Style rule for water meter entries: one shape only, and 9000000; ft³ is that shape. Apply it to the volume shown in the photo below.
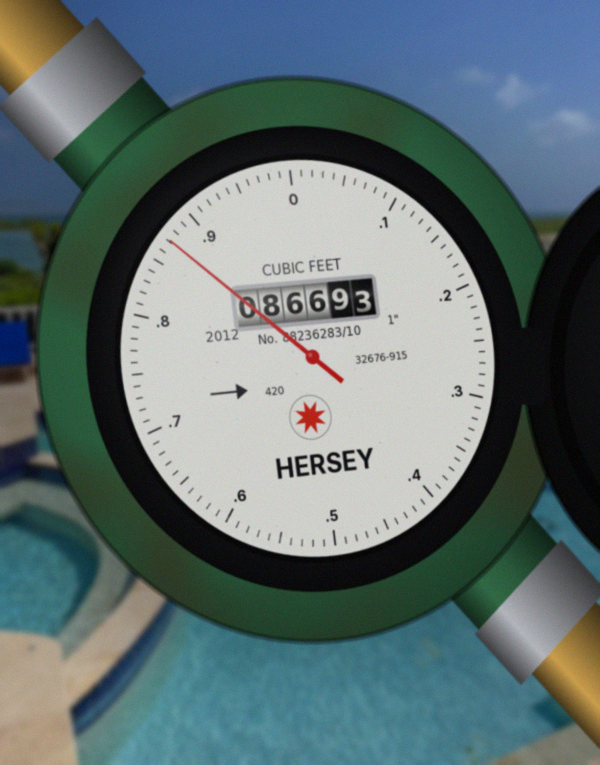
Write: 86692.87; ft³
